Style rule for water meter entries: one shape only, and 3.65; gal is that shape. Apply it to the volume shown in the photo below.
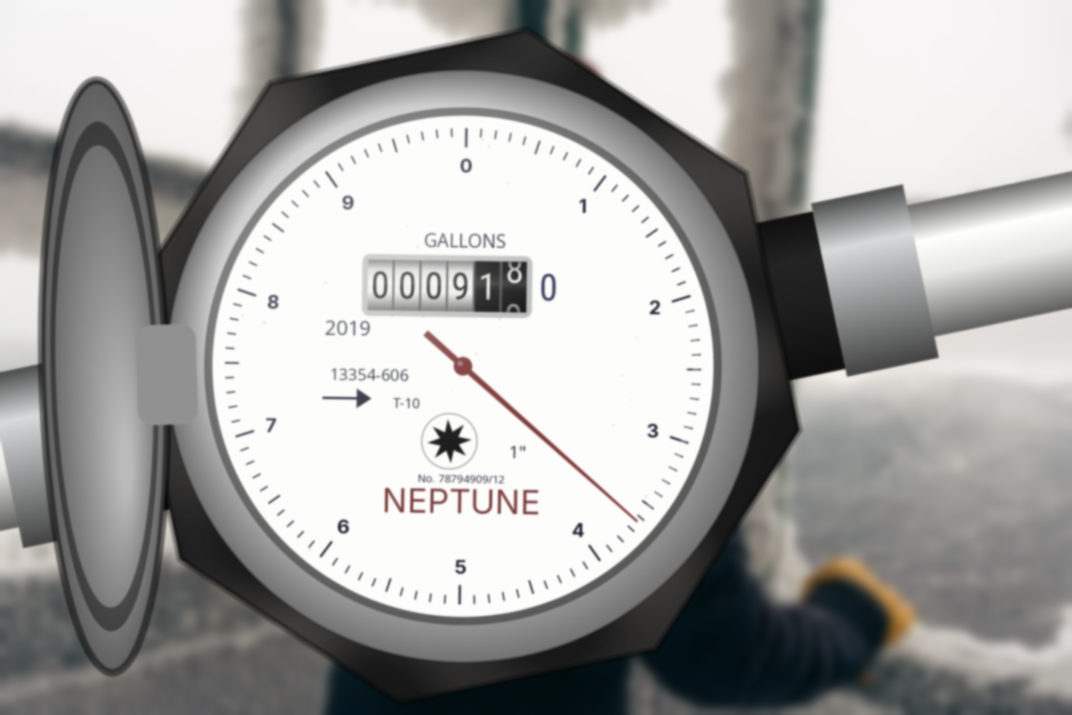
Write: 9183.6; gal
